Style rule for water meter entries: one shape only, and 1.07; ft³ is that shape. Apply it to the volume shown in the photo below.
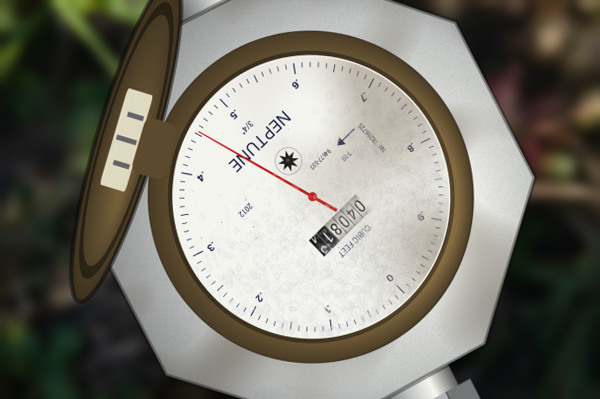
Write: 40813.45; ft³
